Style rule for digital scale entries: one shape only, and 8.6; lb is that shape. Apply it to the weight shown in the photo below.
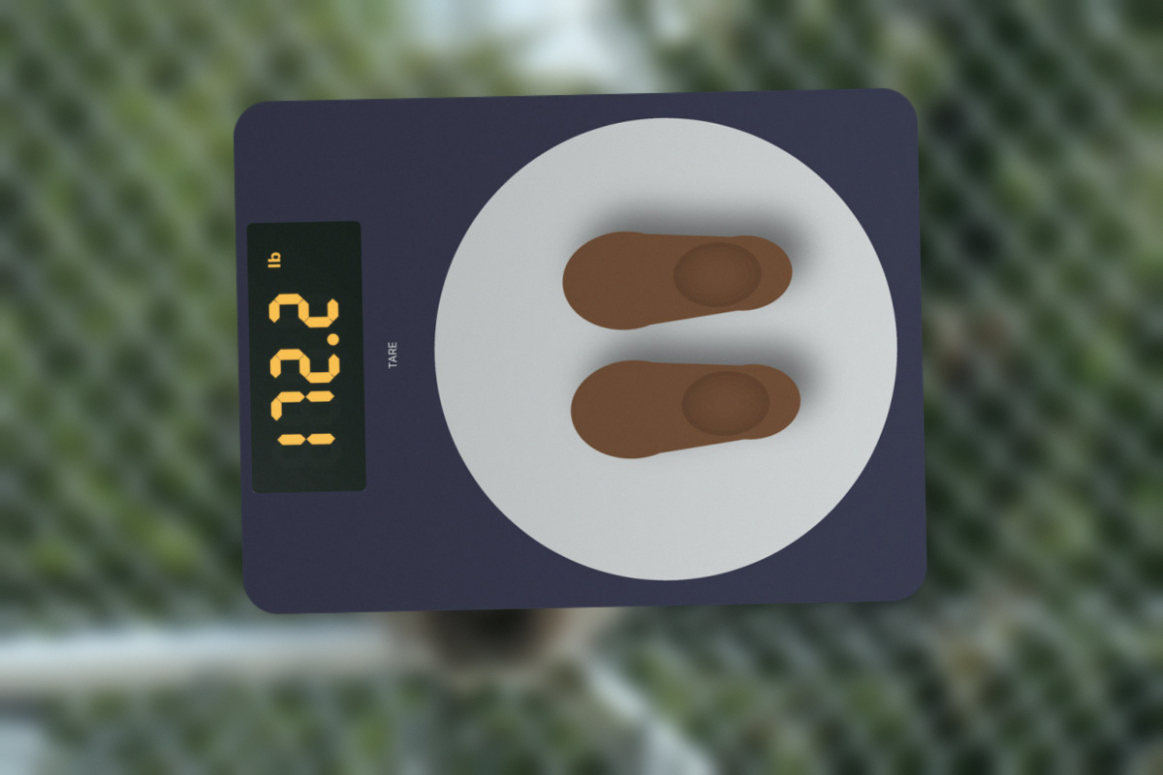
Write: 172.2; lb
